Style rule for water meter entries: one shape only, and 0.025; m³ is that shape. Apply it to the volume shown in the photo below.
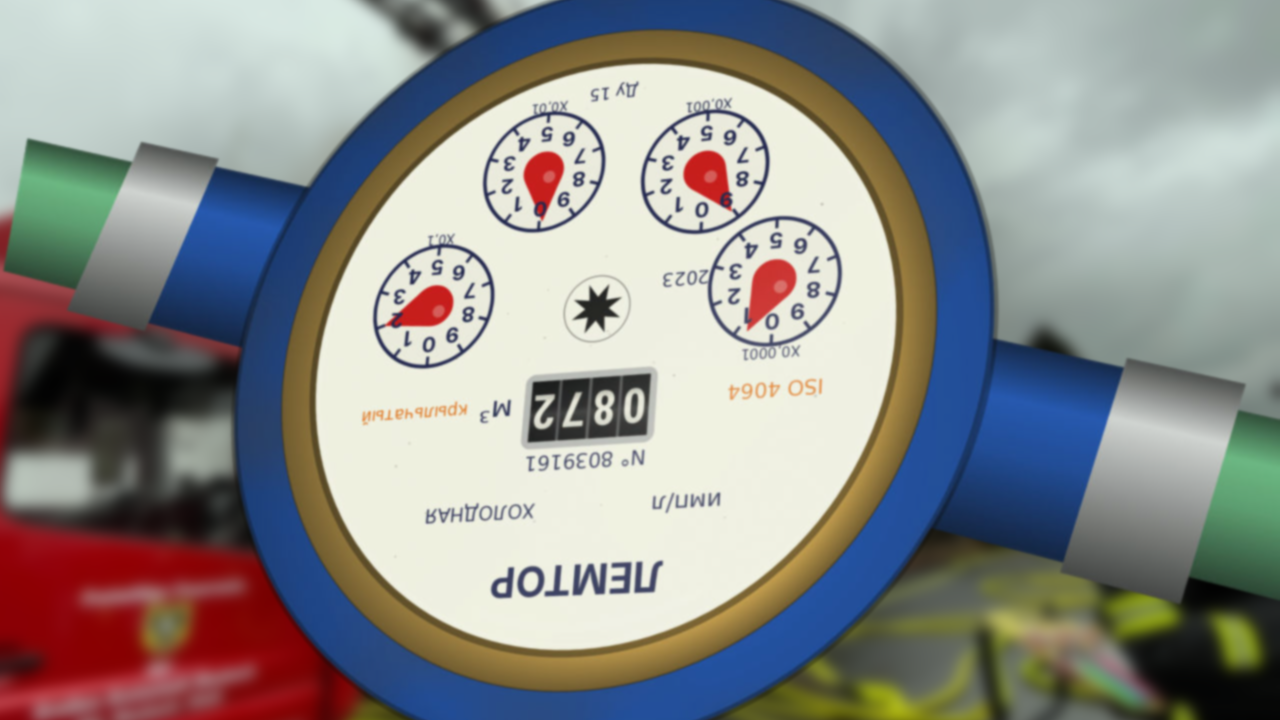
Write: 872.1990; m³
